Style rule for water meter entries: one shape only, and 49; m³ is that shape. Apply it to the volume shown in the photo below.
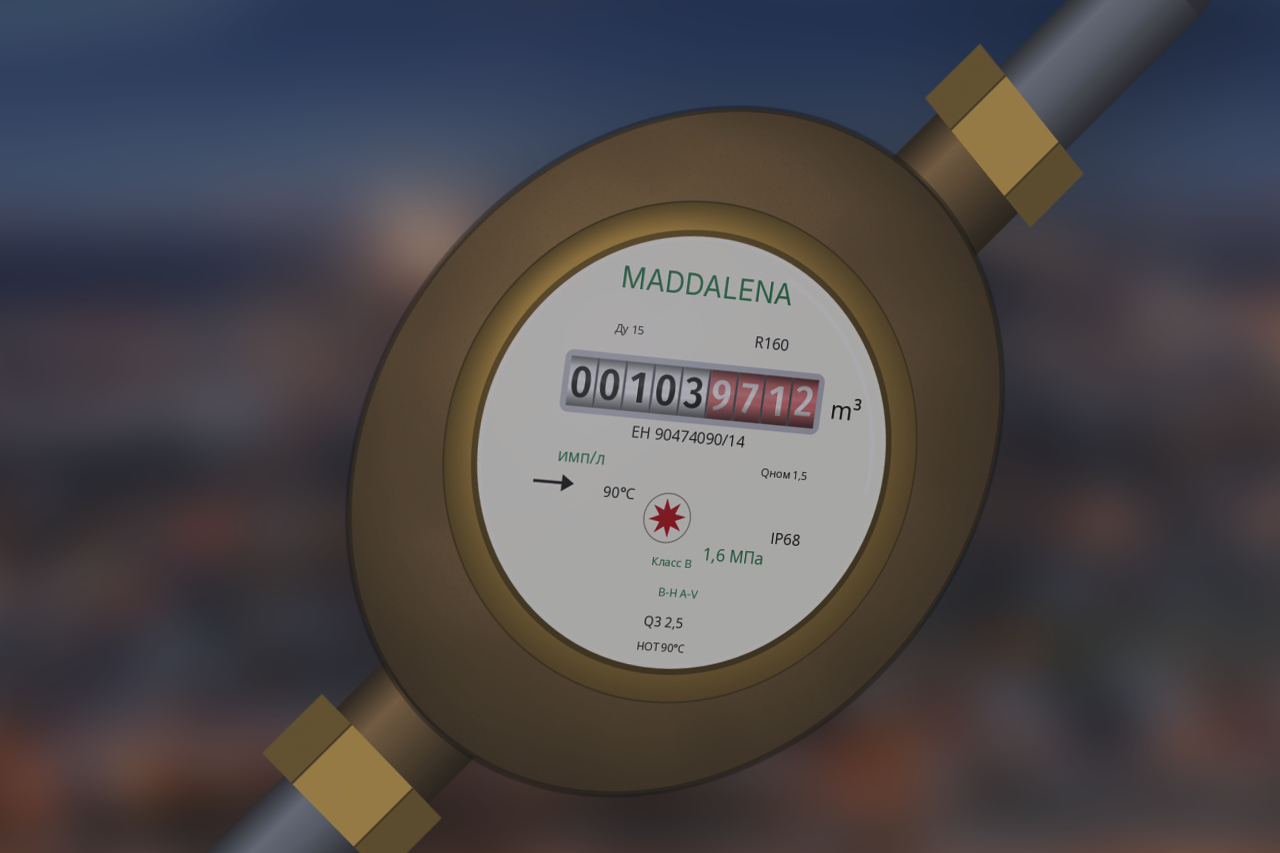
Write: 103.9712; m³
